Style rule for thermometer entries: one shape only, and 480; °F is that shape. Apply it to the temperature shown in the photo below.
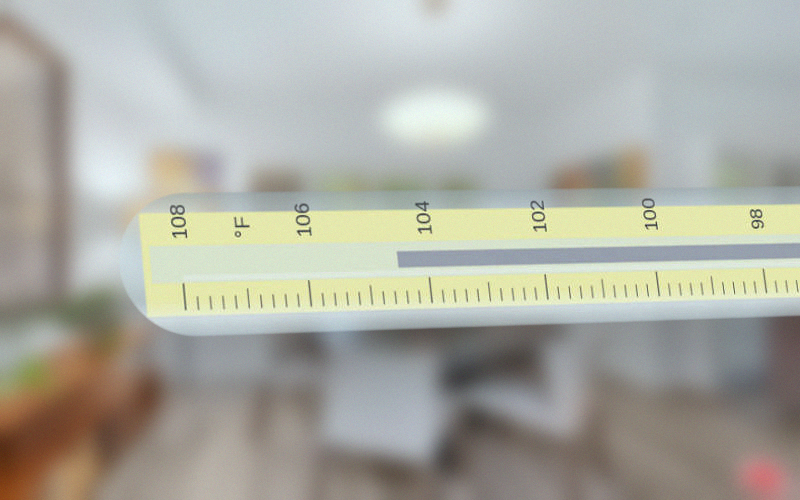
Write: 104.5; °F
